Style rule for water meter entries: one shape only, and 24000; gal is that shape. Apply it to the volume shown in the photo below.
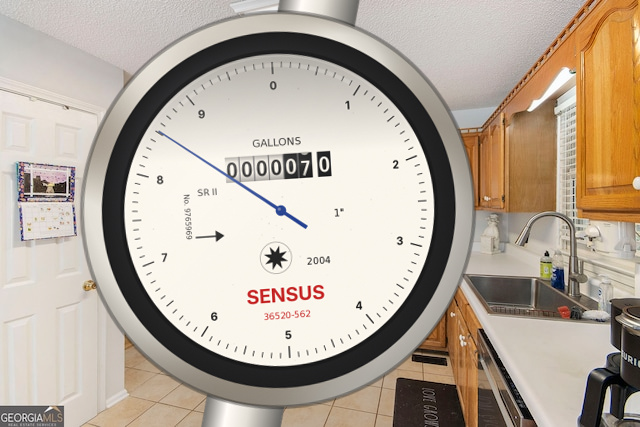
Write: 68.5; gal
